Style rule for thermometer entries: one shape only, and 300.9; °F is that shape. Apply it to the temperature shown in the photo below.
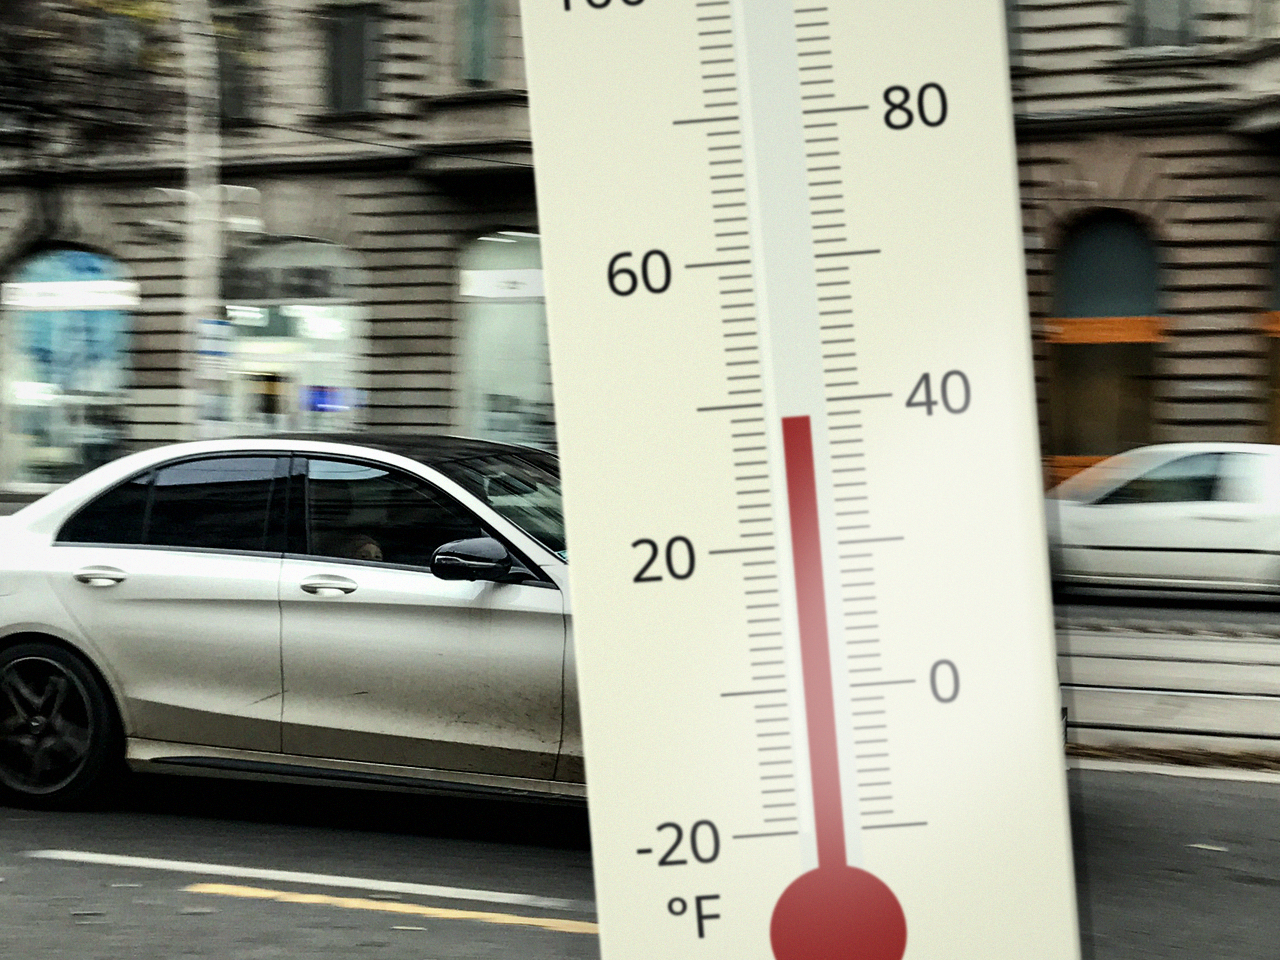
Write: 38; °F
